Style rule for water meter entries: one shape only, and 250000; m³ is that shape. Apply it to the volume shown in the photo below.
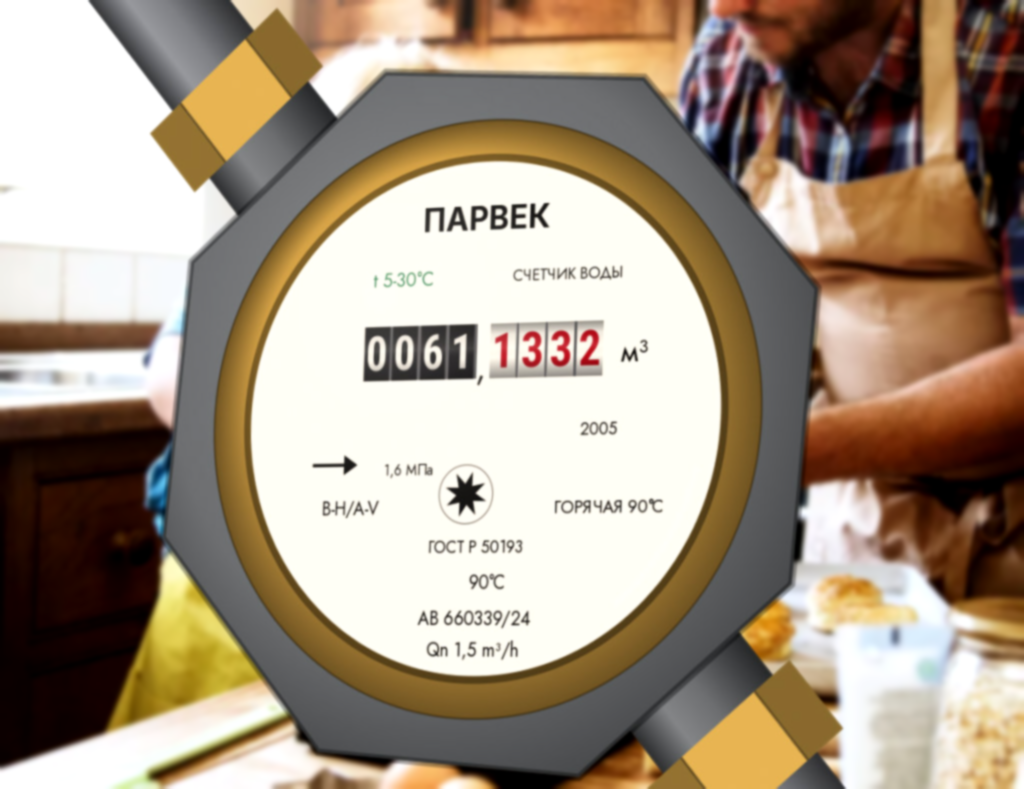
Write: 61.1332; m³
